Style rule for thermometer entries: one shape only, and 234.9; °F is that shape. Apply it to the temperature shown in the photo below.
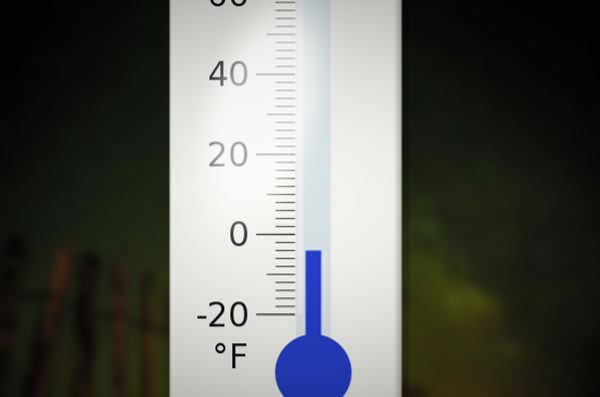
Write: -4; °F
